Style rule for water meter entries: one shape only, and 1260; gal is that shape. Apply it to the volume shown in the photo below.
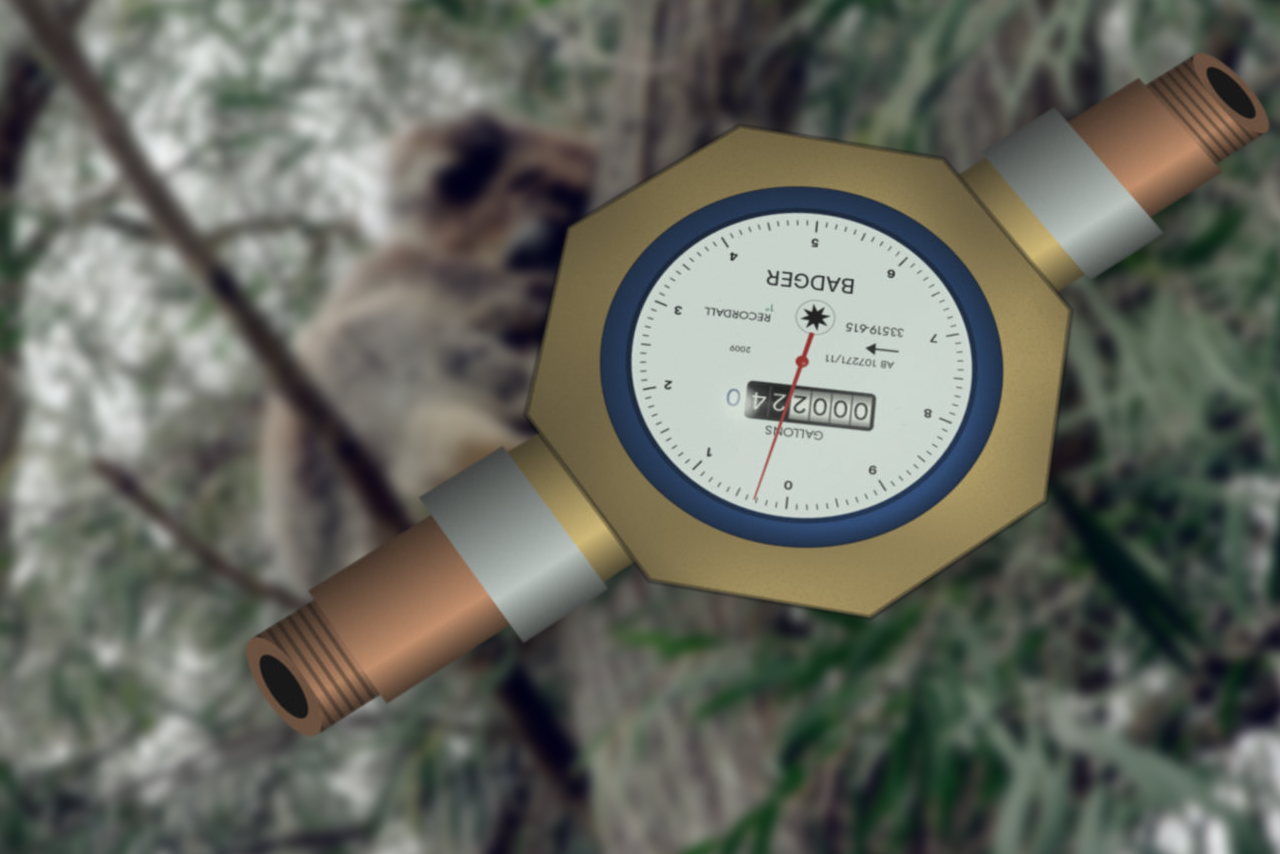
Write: 2240.3; gal
